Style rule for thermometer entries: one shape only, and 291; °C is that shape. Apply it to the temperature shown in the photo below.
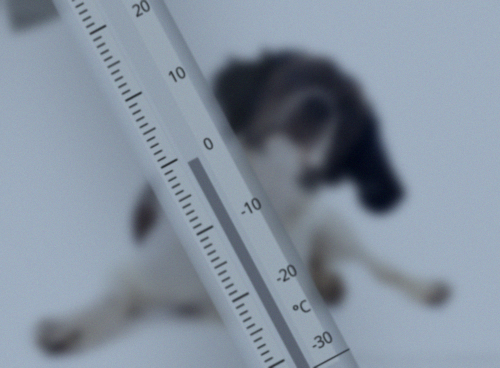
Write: -1; °C
